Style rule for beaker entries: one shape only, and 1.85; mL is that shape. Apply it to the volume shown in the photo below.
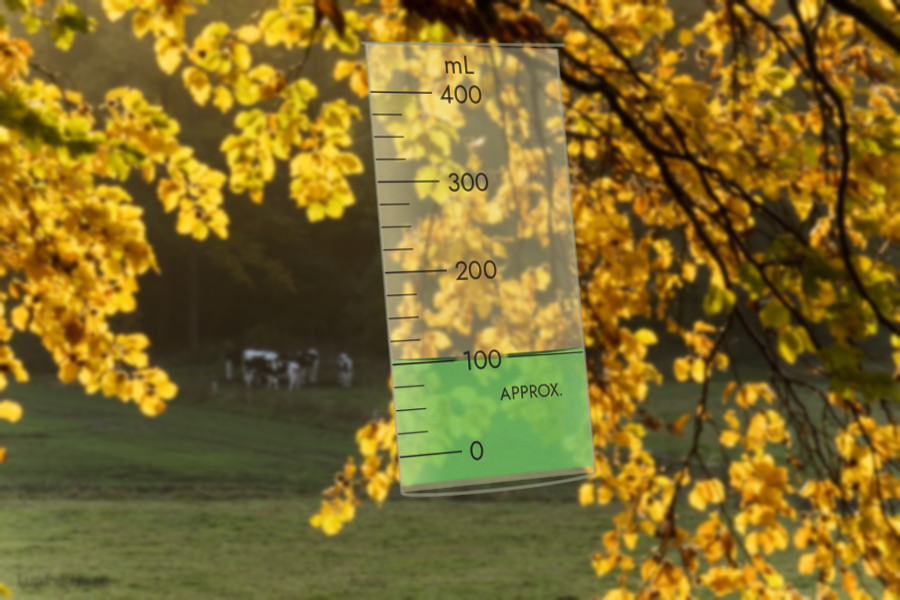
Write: 100; mL
